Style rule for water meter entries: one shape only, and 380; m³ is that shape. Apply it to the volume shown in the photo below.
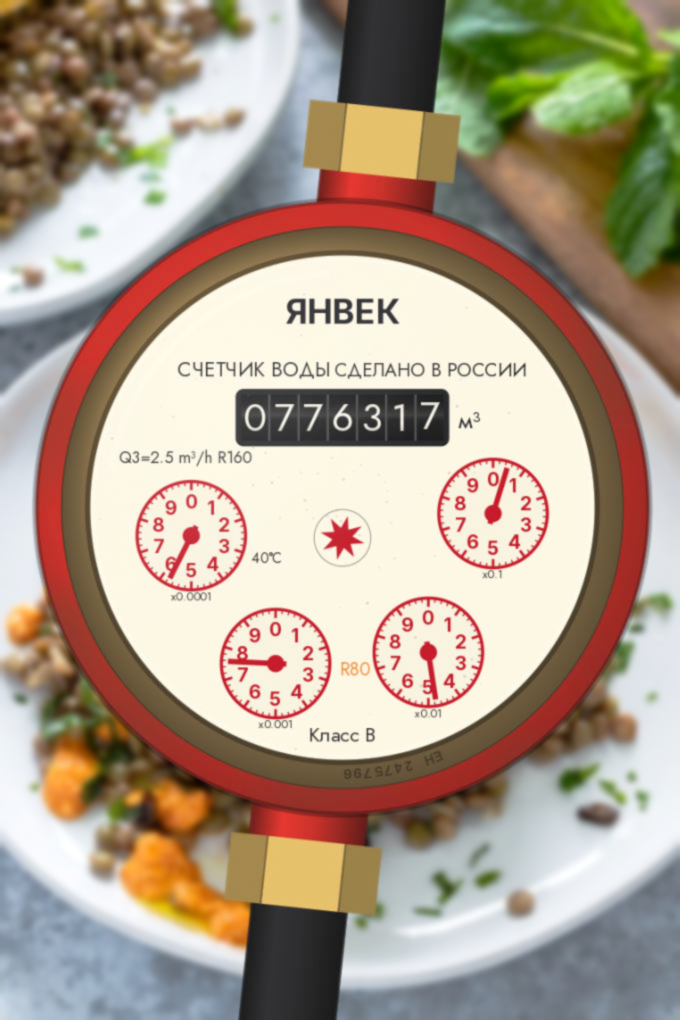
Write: 776317.0475; m³
